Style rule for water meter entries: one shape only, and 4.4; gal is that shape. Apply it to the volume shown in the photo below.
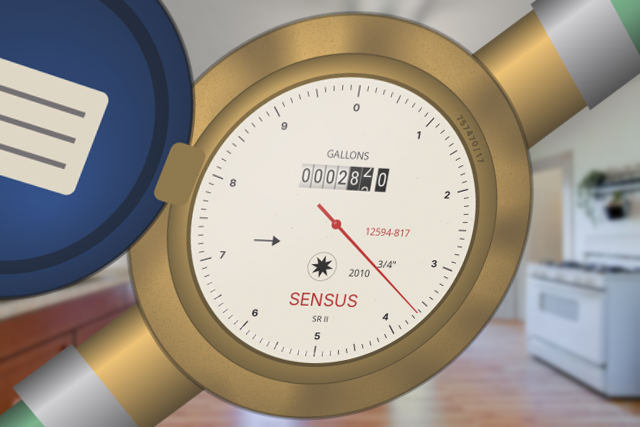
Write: 2823.6; gal
